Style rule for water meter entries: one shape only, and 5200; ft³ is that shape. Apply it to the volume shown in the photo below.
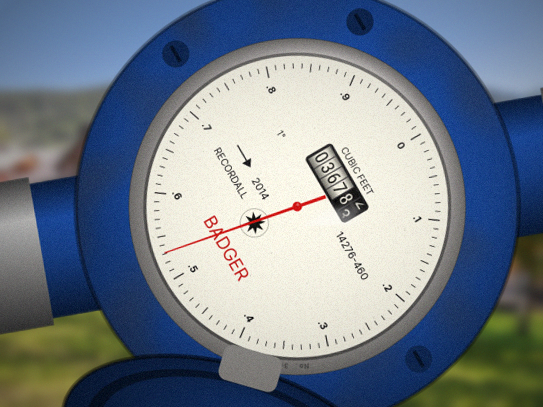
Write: 36782.53; ft³
